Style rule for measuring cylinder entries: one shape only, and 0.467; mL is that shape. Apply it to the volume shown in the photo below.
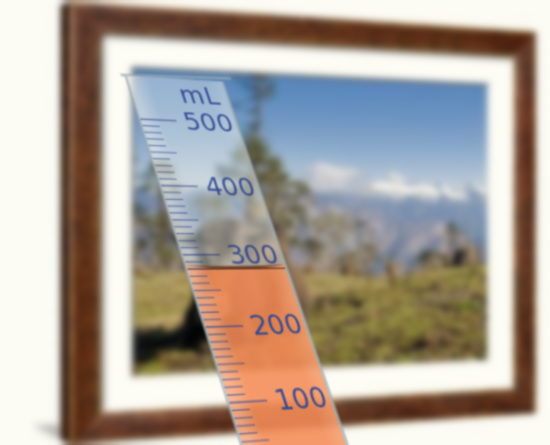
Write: 280; mL
